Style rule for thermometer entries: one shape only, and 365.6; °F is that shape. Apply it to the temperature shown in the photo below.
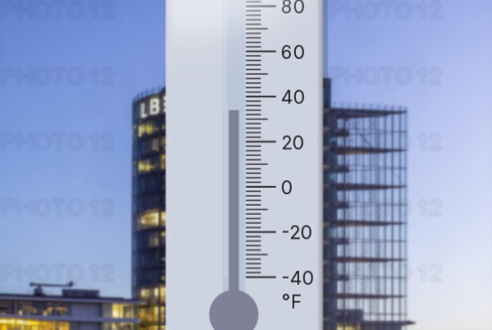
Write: 34; °F
